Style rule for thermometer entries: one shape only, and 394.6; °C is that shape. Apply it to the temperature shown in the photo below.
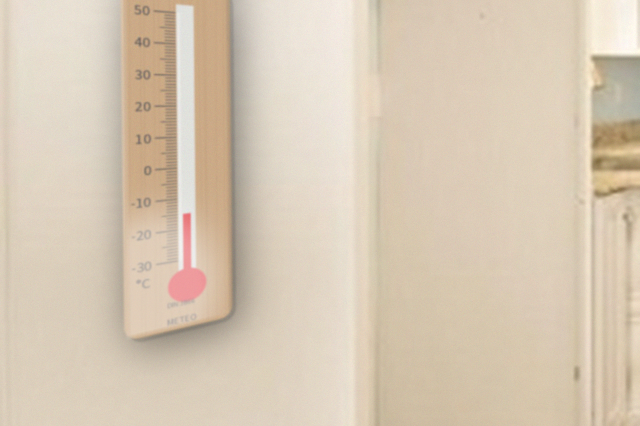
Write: -15; °C
